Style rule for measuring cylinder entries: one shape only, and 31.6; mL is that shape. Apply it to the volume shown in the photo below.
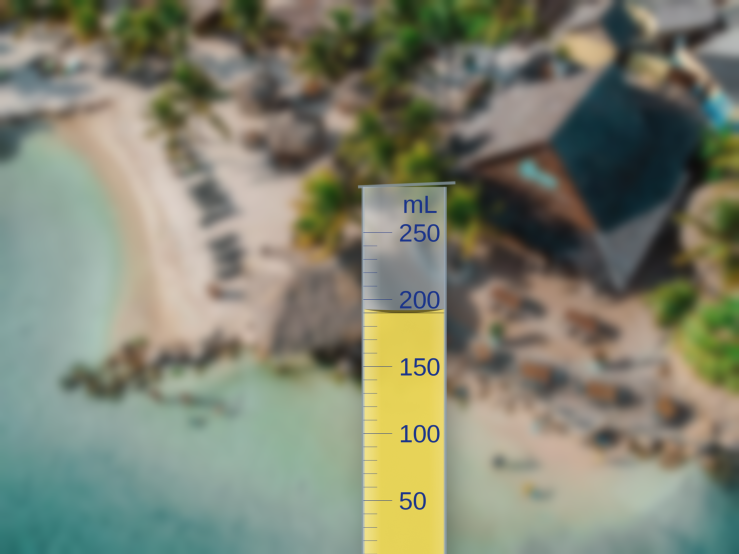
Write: 190; mL
